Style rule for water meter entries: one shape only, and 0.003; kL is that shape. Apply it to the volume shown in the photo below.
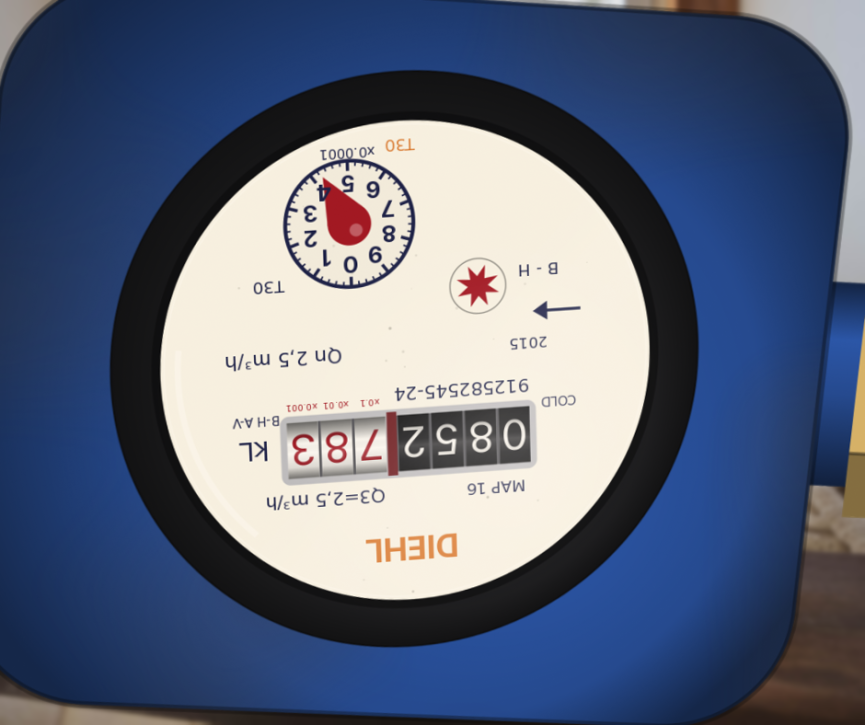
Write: 852.7834; kL
